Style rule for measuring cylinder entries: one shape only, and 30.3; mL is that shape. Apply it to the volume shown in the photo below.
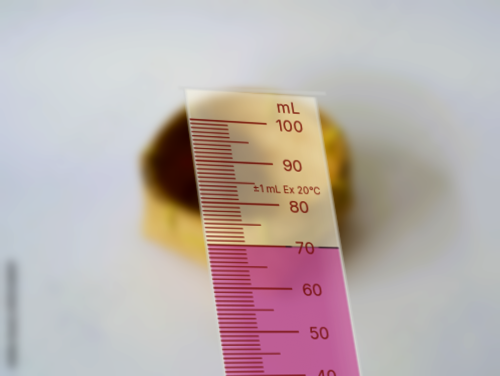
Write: 70; mL
